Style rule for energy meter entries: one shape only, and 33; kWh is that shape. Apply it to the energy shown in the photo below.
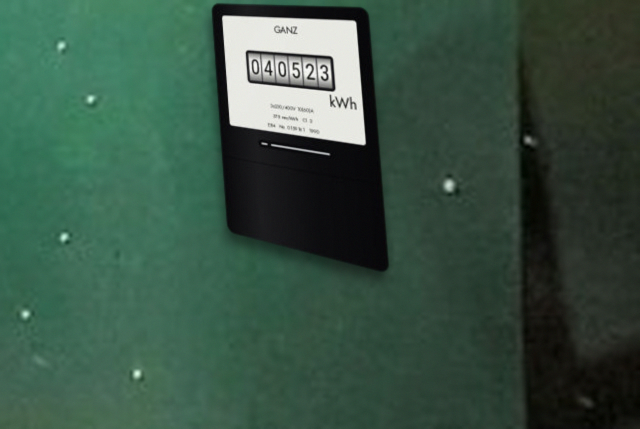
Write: 40523; kWh
